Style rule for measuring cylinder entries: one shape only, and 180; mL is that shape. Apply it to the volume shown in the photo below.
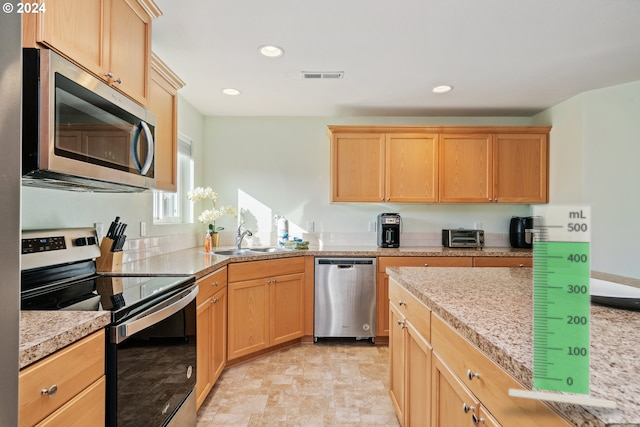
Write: 450; mL
